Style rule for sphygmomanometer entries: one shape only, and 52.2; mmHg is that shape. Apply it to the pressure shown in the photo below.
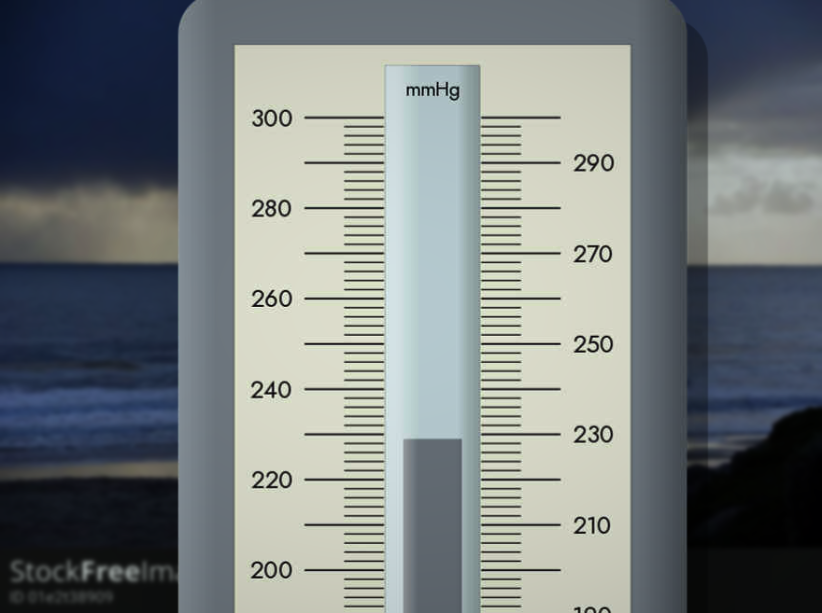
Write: 229; mmHg
